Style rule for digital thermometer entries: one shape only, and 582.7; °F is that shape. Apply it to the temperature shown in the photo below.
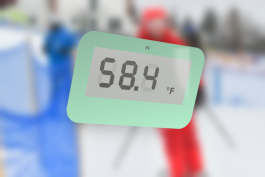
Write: 58.4; °F
